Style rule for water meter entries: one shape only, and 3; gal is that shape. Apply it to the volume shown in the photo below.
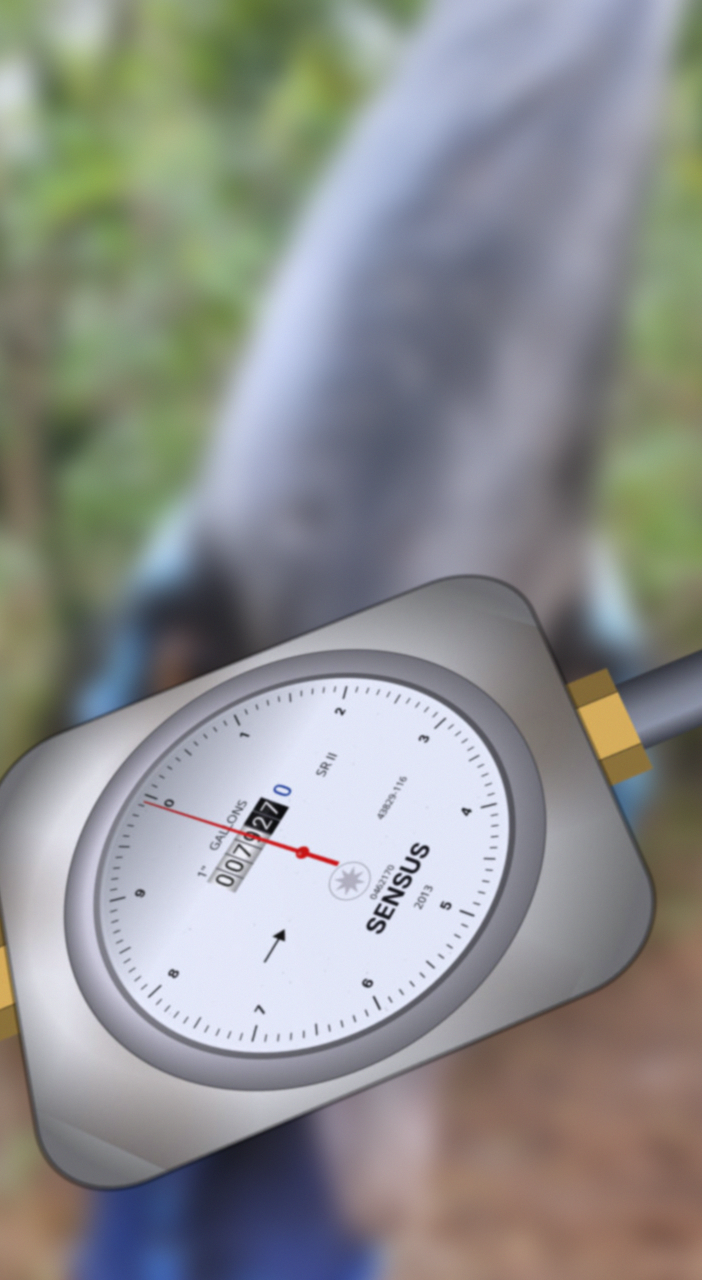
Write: 79269.9; gal
